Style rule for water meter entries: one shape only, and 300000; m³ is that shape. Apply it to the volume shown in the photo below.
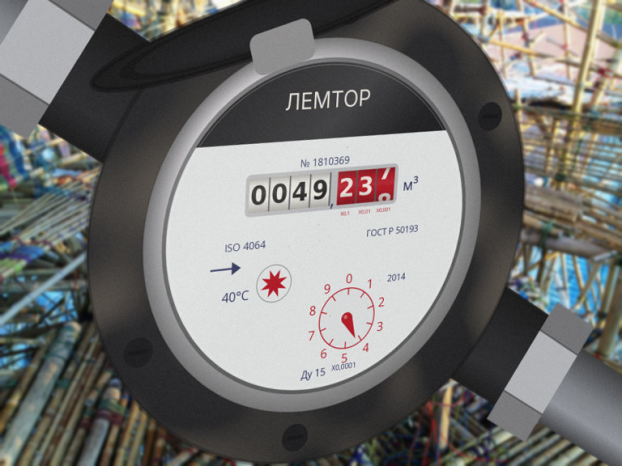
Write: 49.2374; m³
